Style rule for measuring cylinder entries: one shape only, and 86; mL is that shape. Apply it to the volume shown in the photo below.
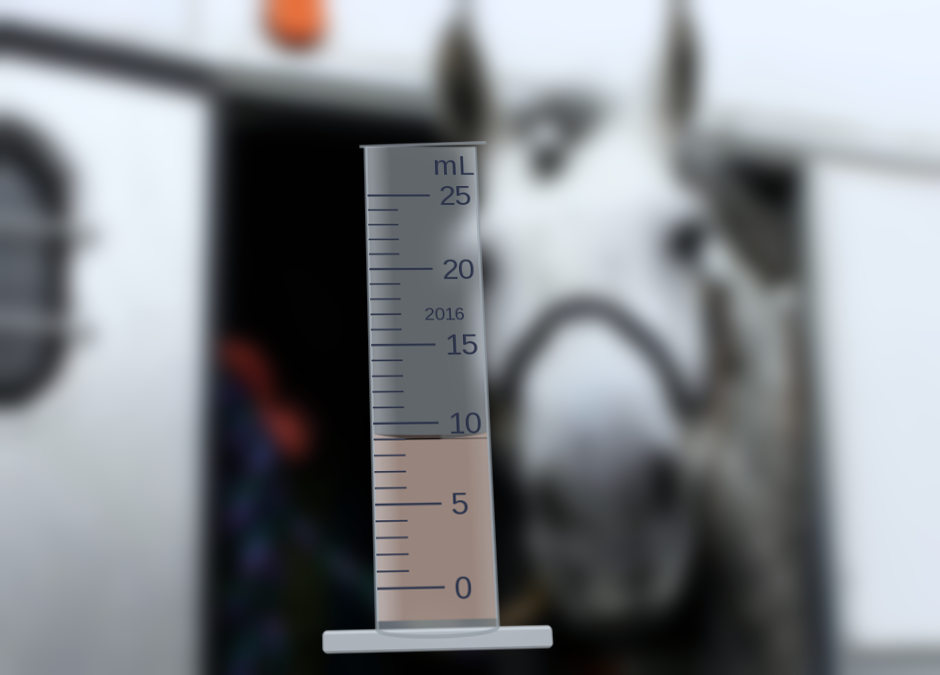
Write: 9; mL
